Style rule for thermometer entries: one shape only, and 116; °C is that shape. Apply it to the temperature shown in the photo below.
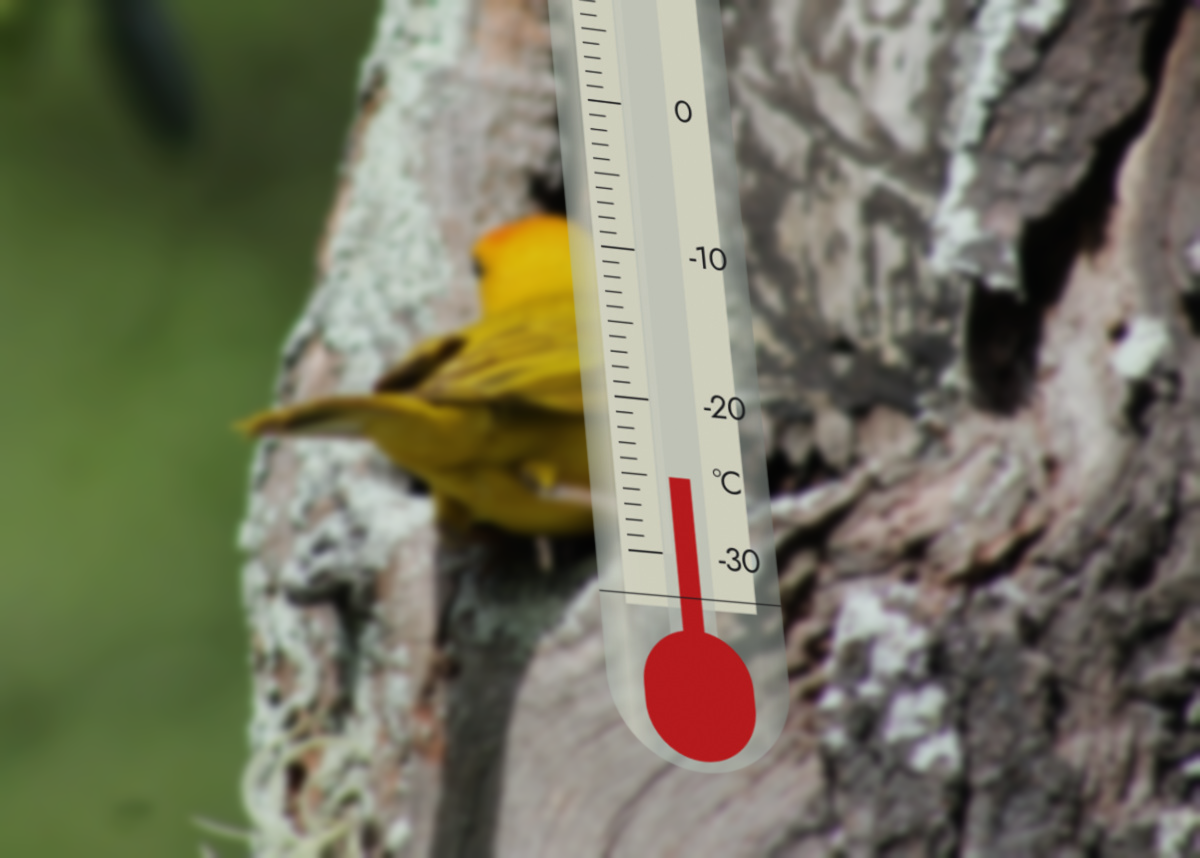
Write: -25; °C
